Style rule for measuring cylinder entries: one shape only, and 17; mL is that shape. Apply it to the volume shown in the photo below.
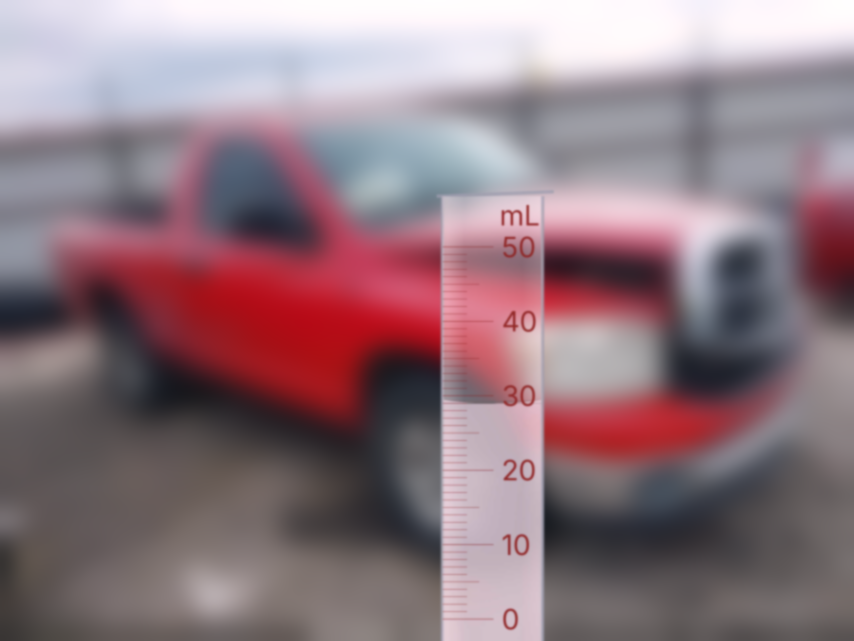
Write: 29; mL
